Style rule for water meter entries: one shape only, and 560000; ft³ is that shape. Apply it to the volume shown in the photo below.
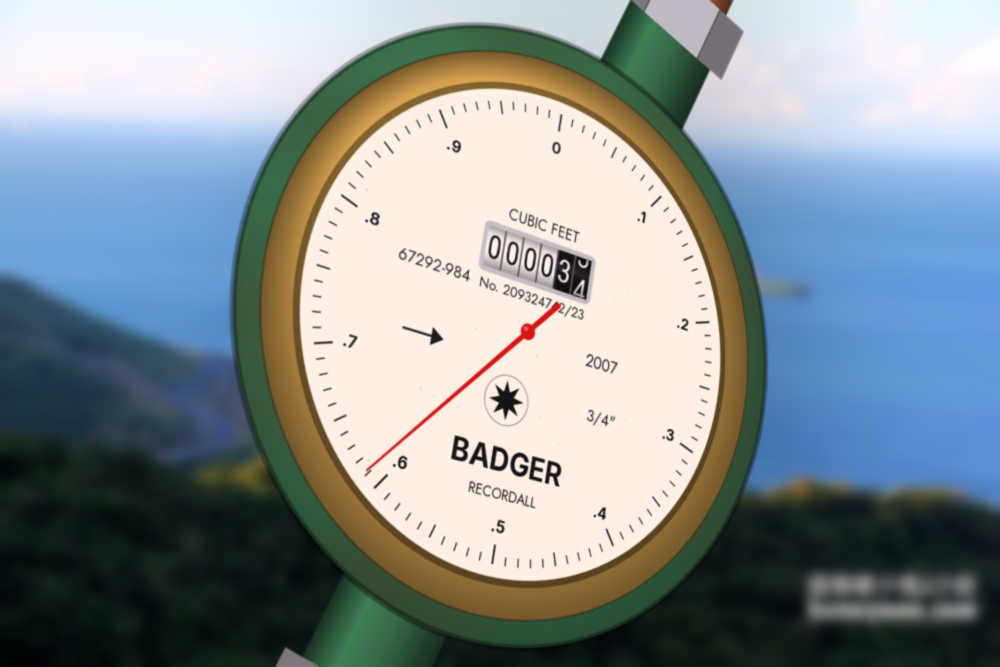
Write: 33.61; ft³
